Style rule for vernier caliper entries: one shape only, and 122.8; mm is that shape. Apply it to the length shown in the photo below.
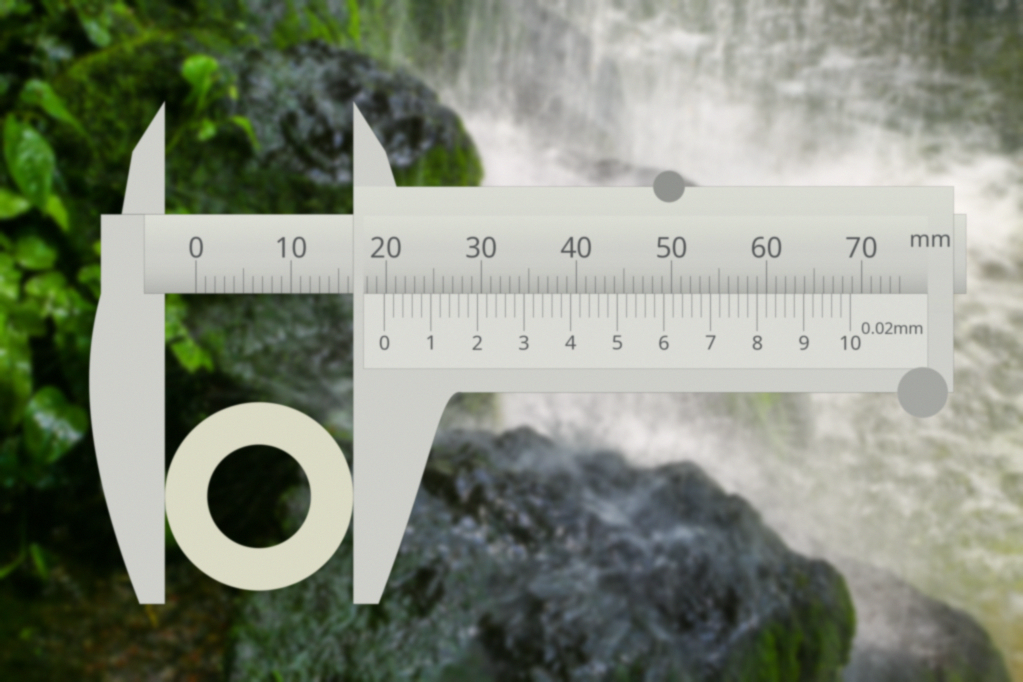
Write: 19.8; mm
